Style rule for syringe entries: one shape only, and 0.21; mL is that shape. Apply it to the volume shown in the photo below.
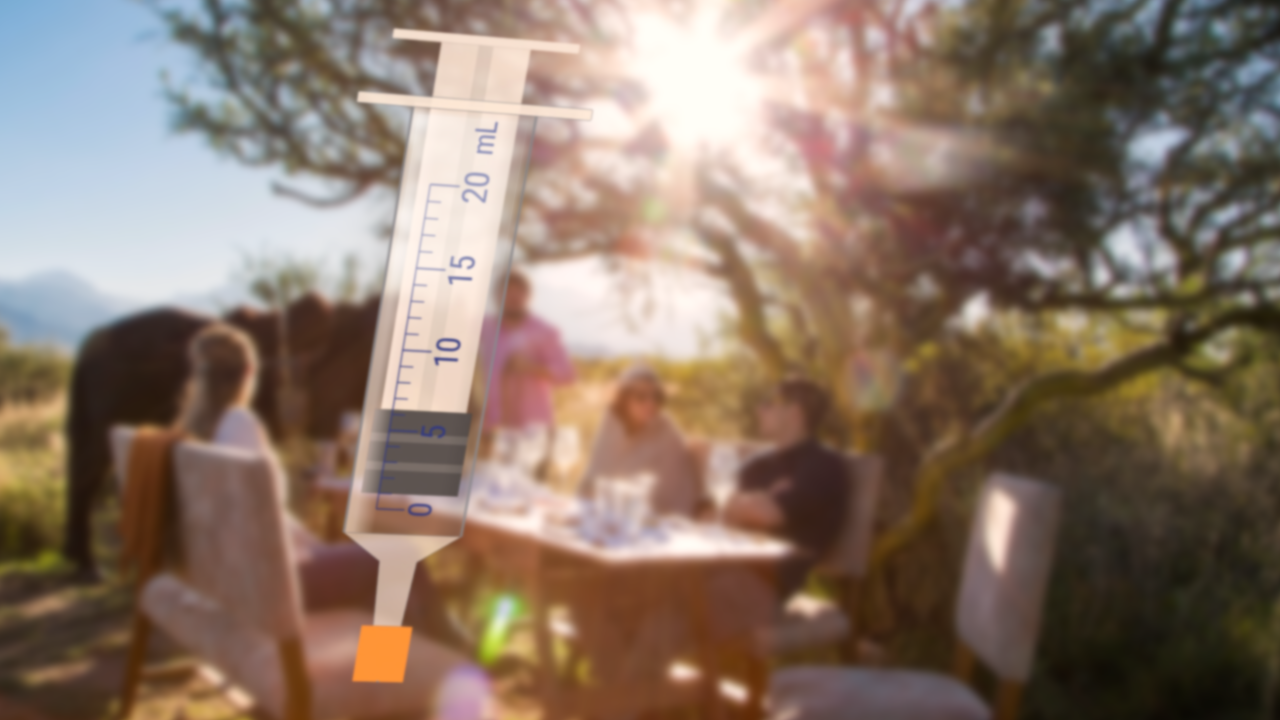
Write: 1; mL
